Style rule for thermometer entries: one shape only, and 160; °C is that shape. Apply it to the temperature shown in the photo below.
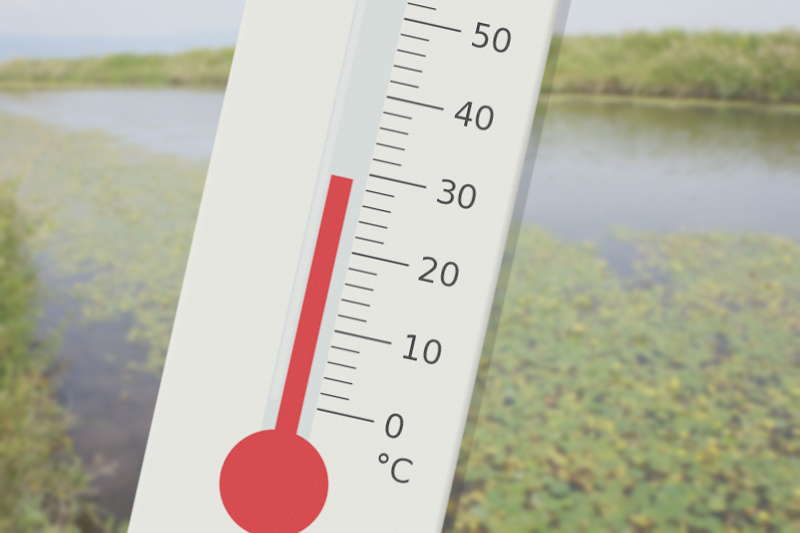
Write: 29; °C
